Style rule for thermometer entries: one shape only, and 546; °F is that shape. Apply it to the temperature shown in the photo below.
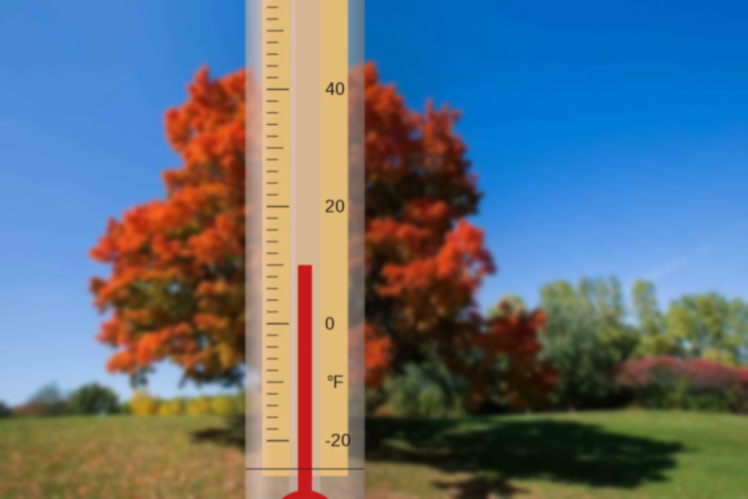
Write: 10; °F
